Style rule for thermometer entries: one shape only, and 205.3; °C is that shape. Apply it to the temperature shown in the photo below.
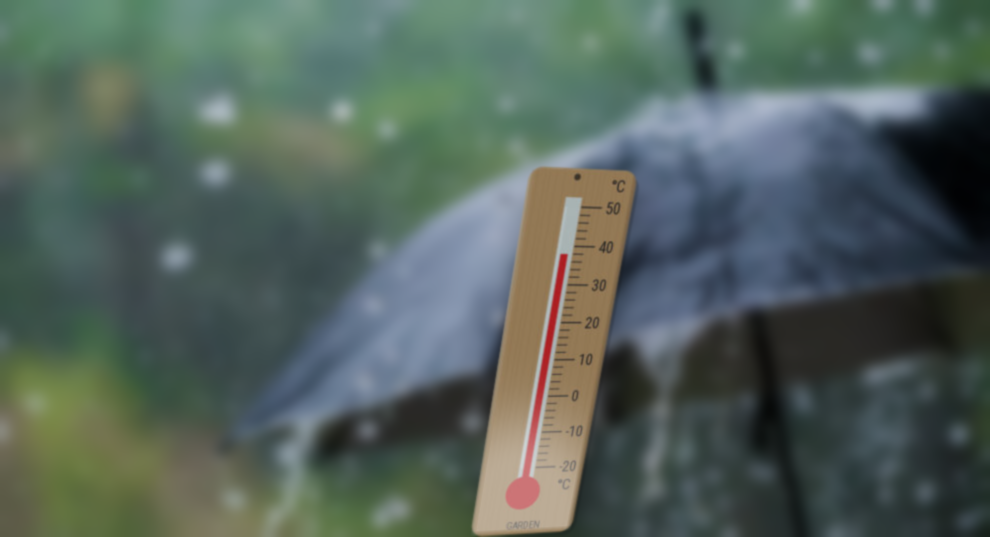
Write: 38; °C
